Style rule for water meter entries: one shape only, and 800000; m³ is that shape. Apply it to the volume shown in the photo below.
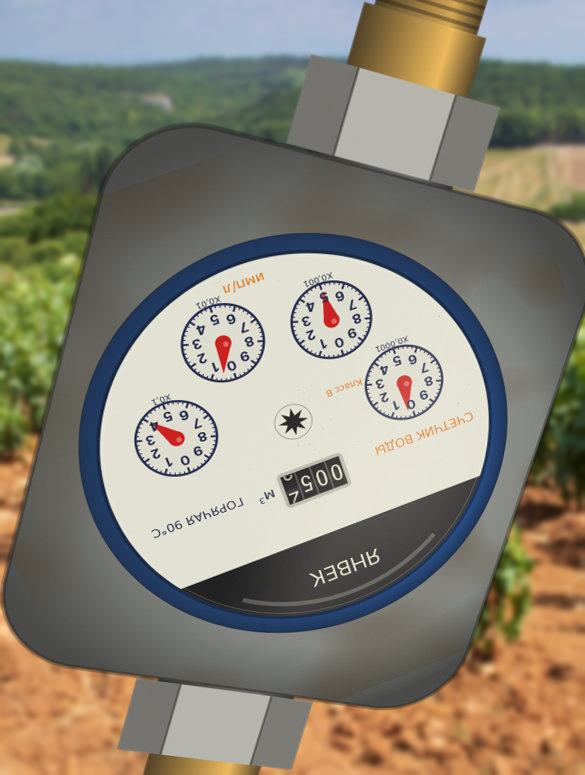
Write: 52.4050; m³
